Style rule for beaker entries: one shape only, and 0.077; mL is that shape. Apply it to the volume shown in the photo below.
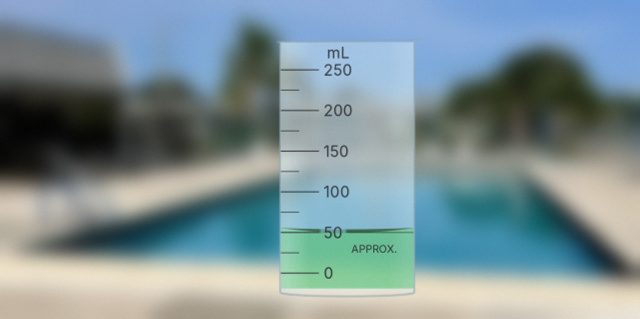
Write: 50; mL
